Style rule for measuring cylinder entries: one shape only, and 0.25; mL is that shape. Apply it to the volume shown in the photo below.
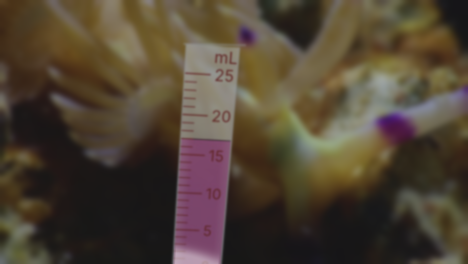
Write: 17; mL
